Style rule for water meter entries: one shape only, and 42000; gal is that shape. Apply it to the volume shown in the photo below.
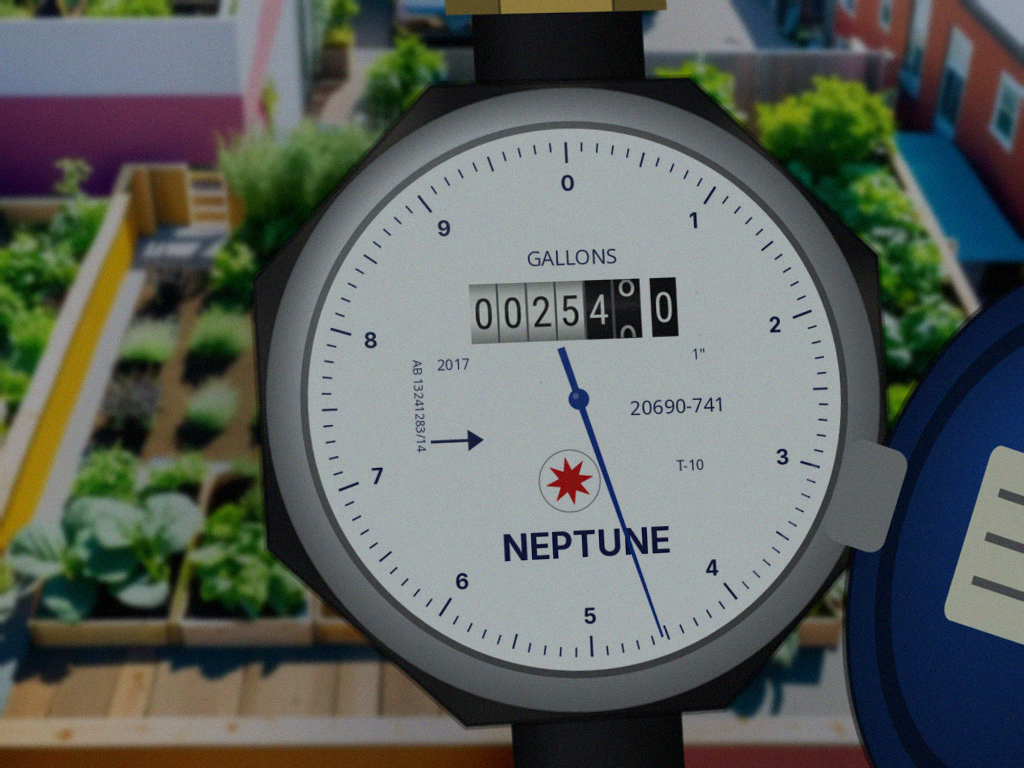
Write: 25484.5; gal
